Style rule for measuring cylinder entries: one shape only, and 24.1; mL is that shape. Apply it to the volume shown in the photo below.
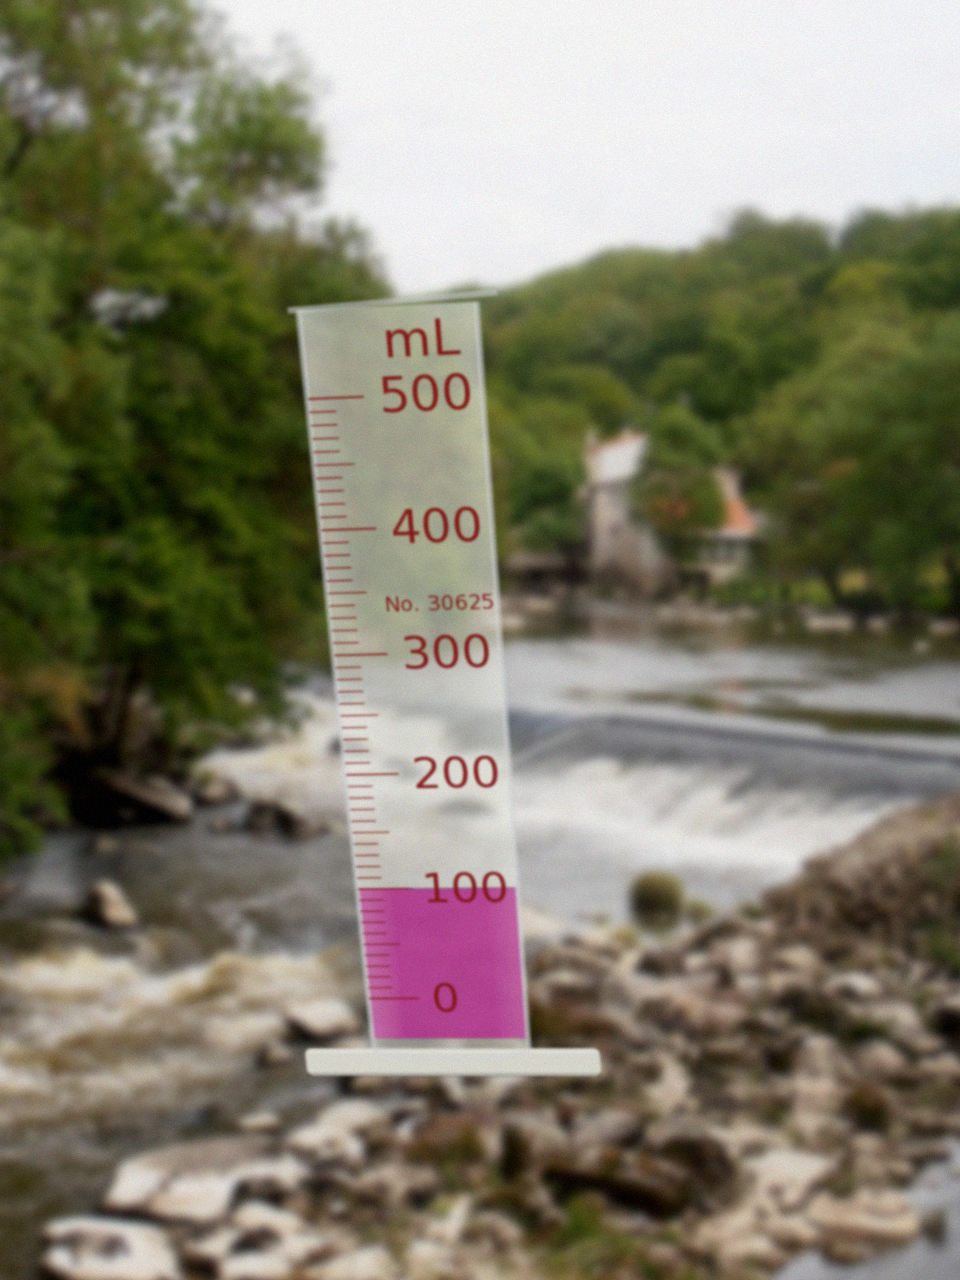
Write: 100; mL
